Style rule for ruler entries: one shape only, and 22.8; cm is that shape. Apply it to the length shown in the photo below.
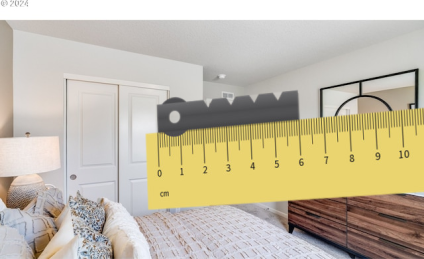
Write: 6; cm
